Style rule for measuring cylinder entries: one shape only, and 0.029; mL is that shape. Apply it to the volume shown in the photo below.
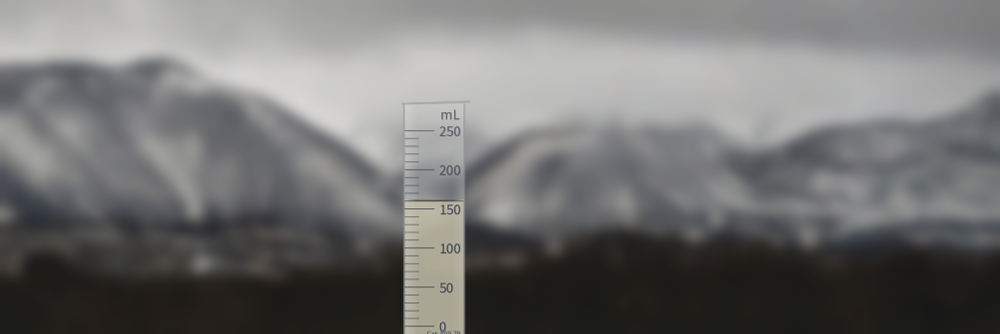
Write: 160; mL
